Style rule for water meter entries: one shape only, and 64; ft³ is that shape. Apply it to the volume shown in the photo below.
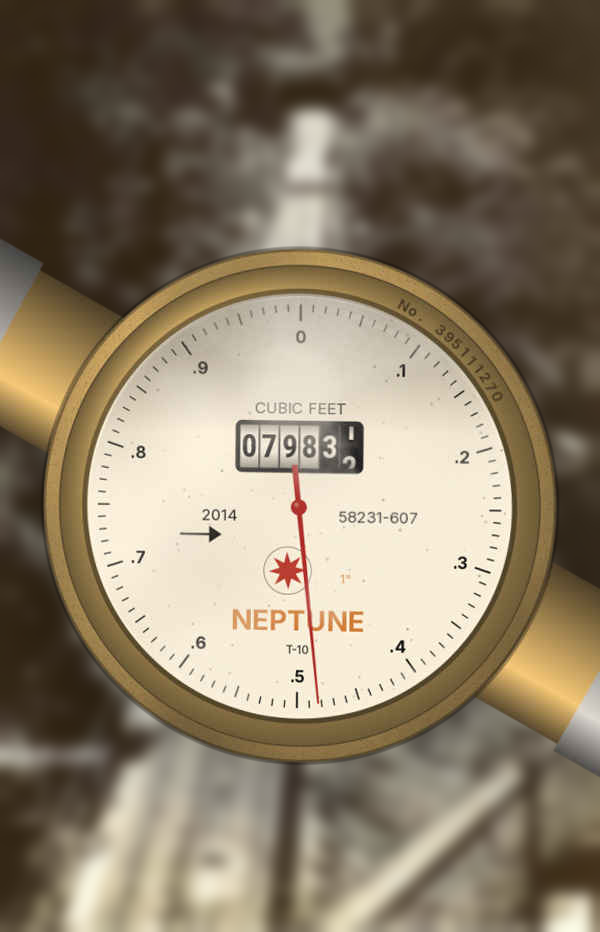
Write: 79831.48; ft³
